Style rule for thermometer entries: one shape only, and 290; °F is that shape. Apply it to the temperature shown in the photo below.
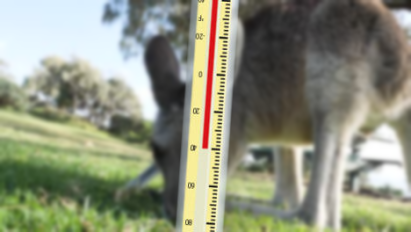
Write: 40; °F
